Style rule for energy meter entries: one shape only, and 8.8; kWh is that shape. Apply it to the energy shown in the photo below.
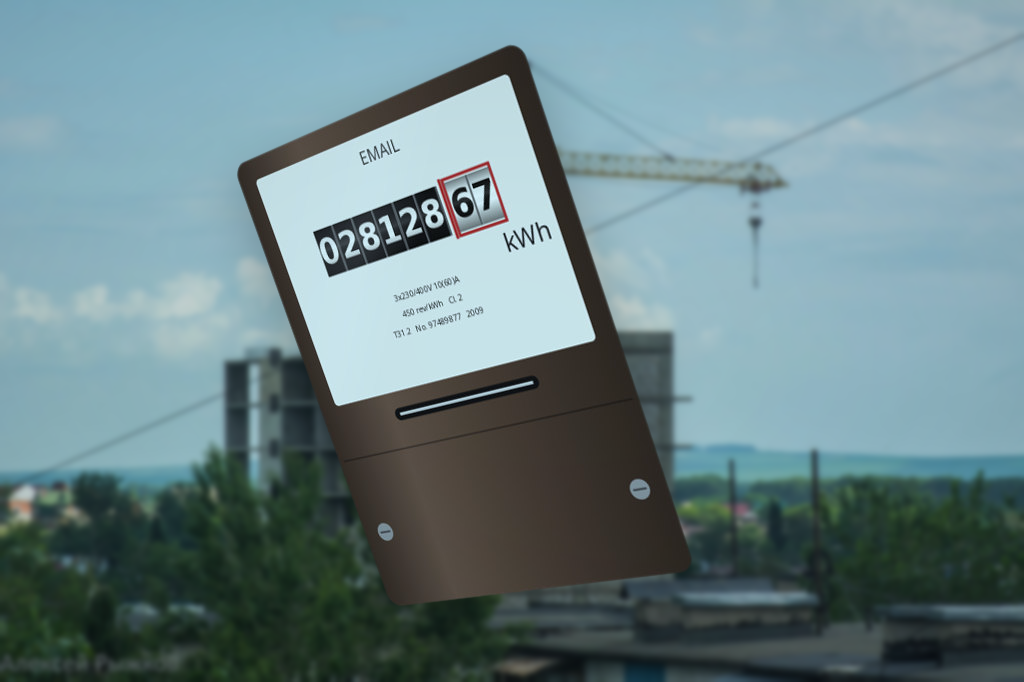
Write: 28128.67; kWh
